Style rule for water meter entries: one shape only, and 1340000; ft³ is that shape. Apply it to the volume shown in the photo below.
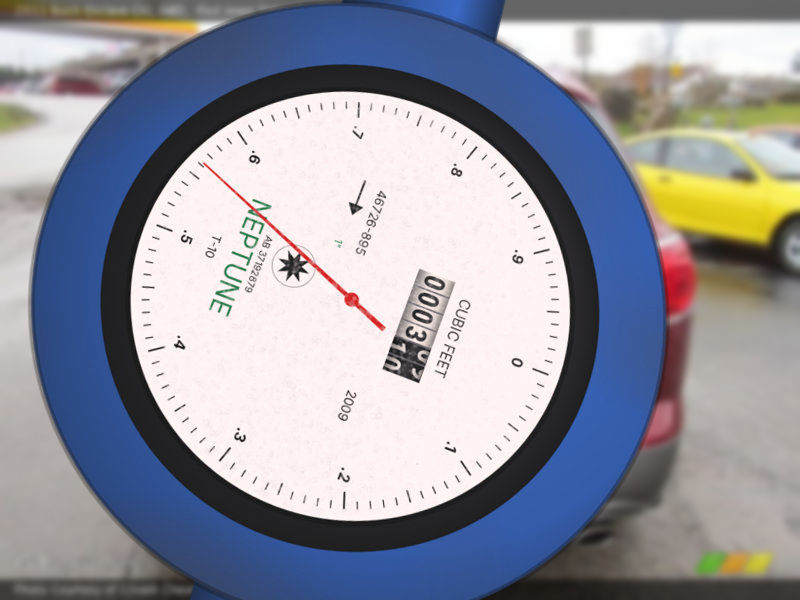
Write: 309.56; ft³
